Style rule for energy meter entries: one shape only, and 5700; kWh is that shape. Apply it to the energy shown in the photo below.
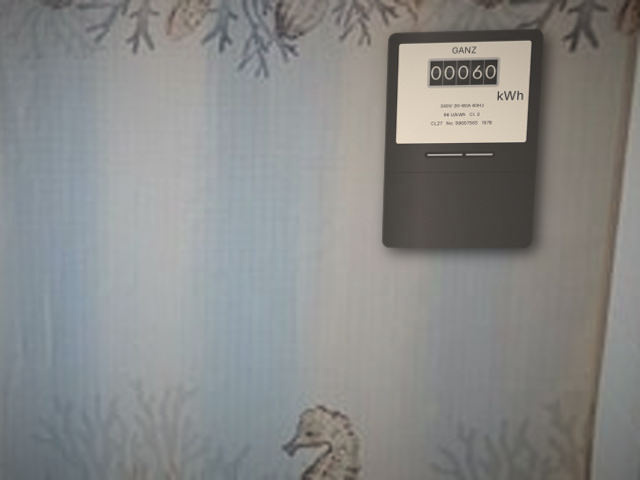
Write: 60; kWh
